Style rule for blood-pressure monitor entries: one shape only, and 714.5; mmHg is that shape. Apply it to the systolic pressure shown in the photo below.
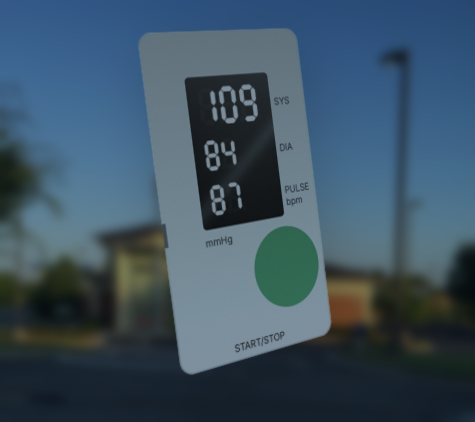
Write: 109; mmHg
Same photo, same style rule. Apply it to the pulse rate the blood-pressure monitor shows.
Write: 87; bpm
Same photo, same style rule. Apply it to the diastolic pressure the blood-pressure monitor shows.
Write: 84; mmHg
